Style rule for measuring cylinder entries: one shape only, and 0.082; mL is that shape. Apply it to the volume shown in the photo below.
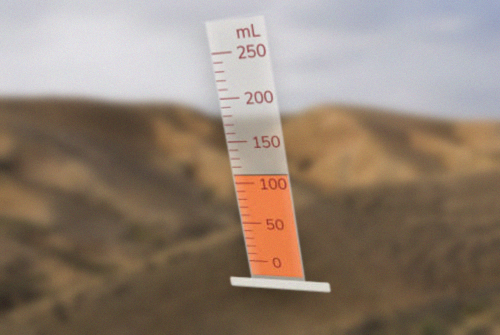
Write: 110; mL
